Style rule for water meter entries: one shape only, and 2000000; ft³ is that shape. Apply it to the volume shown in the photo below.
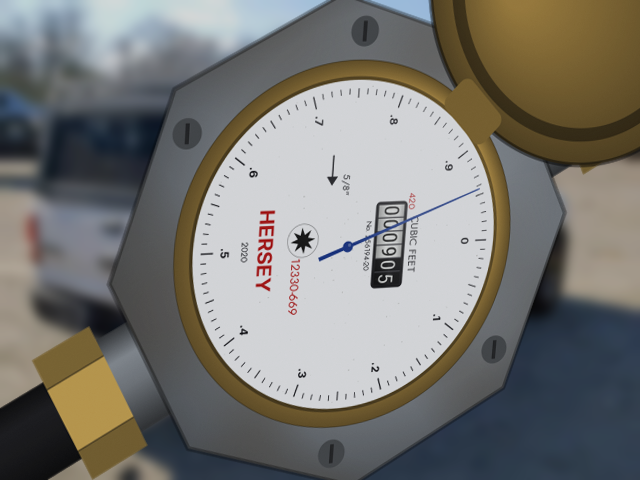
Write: 904.94; ft³
